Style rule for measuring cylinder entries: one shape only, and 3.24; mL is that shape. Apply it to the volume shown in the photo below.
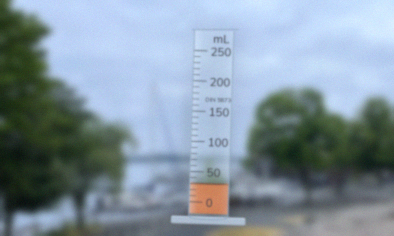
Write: 30; mL
